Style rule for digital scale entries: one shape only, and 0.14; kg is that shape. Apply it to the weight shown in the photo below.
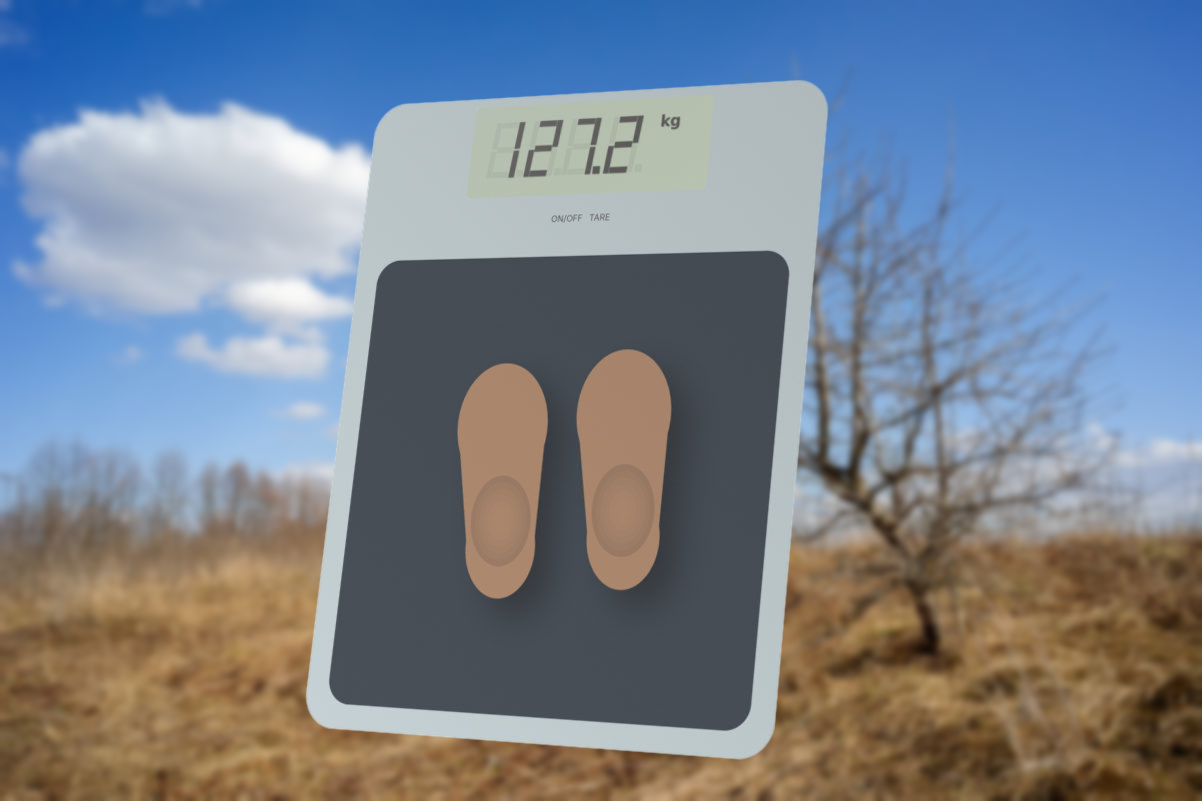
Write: 127.2; kg
